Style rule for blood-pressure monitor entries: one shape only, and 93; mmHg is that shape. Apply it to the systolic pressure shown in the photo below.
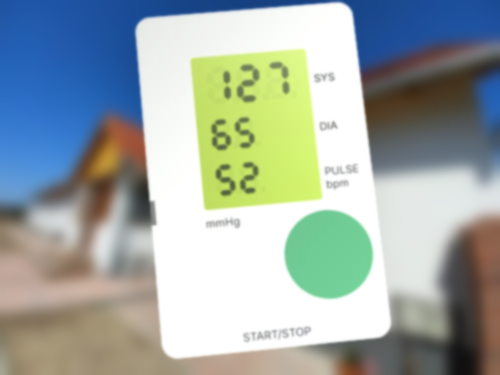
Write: 127; mmHg
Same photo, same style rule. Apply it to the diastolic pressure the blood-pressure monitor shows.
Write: 65; mmHg
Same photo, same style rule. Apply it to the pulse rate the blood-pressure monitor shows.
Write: 52; bpm
